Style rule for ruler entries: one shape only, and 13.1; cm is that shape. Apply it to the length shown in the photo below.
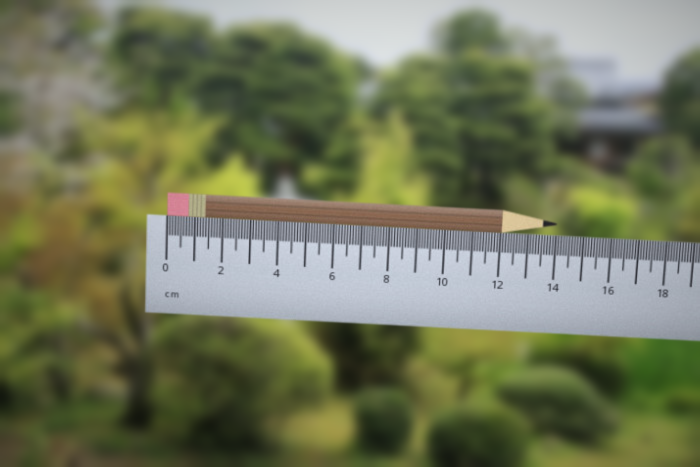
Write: 14; cm
